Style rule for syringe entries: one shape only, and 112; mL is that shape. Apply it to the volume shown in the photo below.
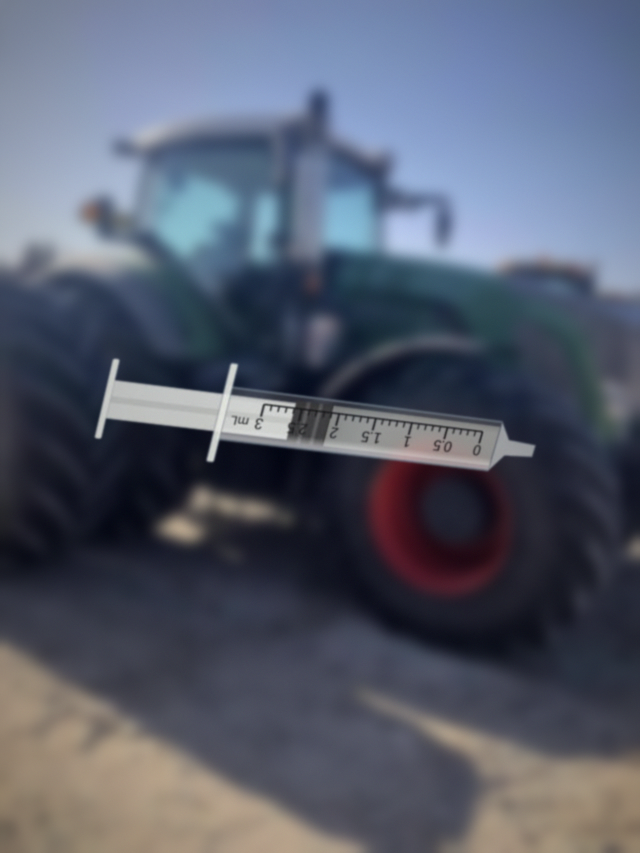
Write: 2.1; mL
